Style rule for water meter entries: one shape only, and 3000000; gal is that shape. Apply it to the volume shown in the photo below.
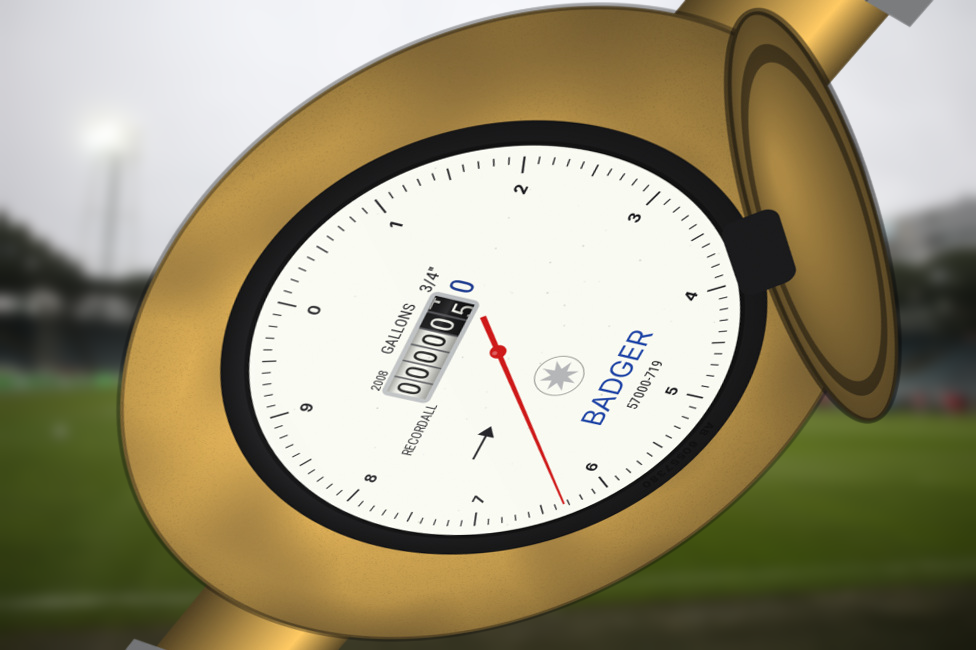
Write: 46.3; gal
